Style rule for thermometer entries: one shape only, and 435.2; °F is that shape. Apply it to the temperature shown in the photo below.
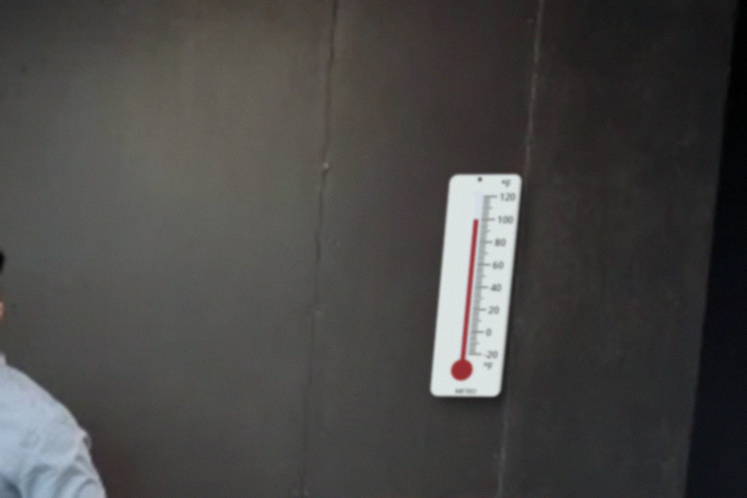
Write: 100; °F
